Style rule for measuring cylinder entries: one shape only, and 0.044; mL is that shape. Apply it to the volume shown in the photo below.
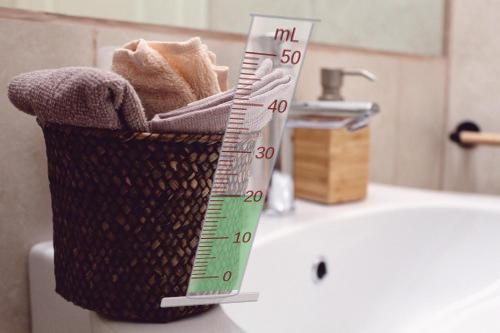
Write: 20; mL
